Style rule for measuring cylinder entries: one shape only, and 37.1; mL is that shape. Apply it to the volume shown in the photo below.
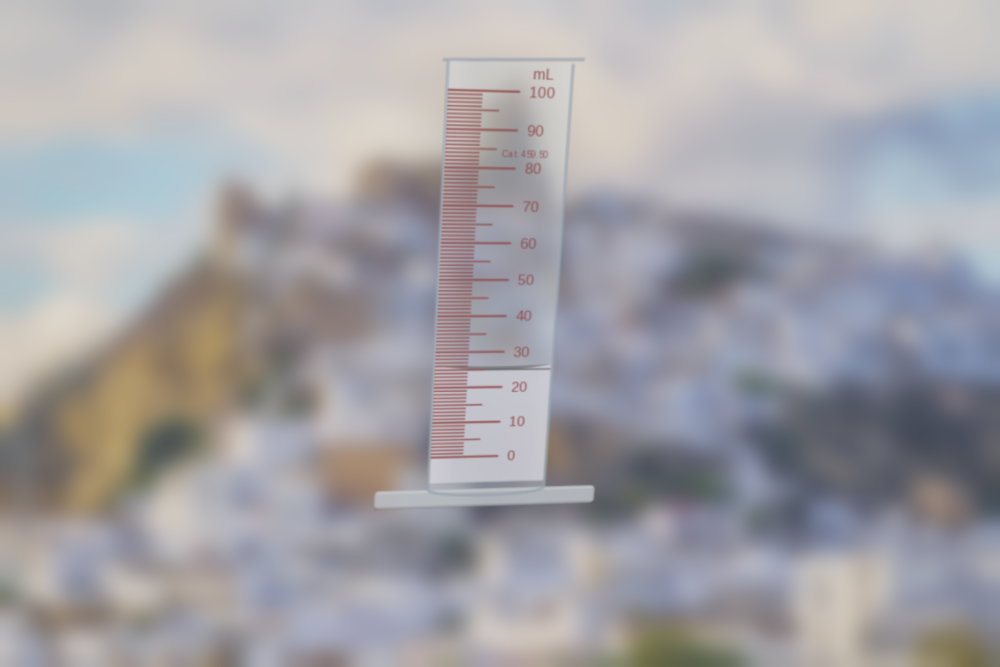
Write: 25; mL
